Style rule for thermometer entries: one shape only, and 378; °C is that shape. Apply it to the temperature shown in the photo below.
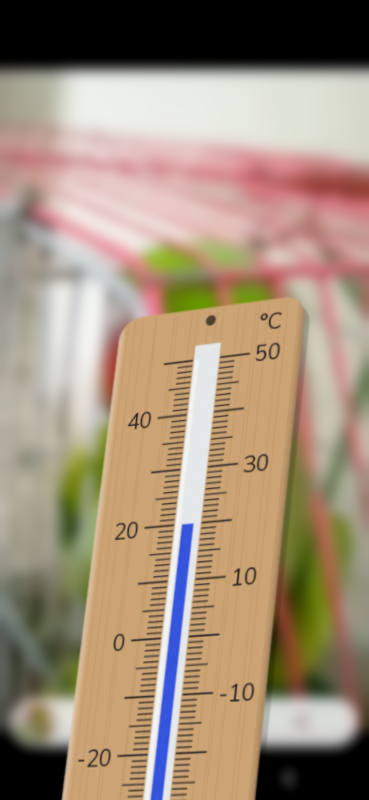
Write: 20; °C
